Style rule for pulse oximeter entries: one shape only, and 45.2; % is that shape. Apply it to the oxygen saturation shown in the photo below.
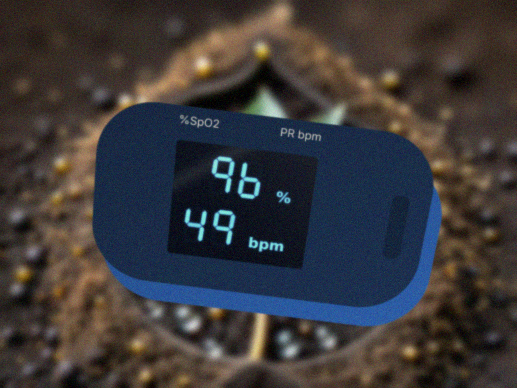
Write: 96; %
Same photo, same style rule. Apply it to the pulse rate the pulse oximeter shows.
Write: 49; bpm
